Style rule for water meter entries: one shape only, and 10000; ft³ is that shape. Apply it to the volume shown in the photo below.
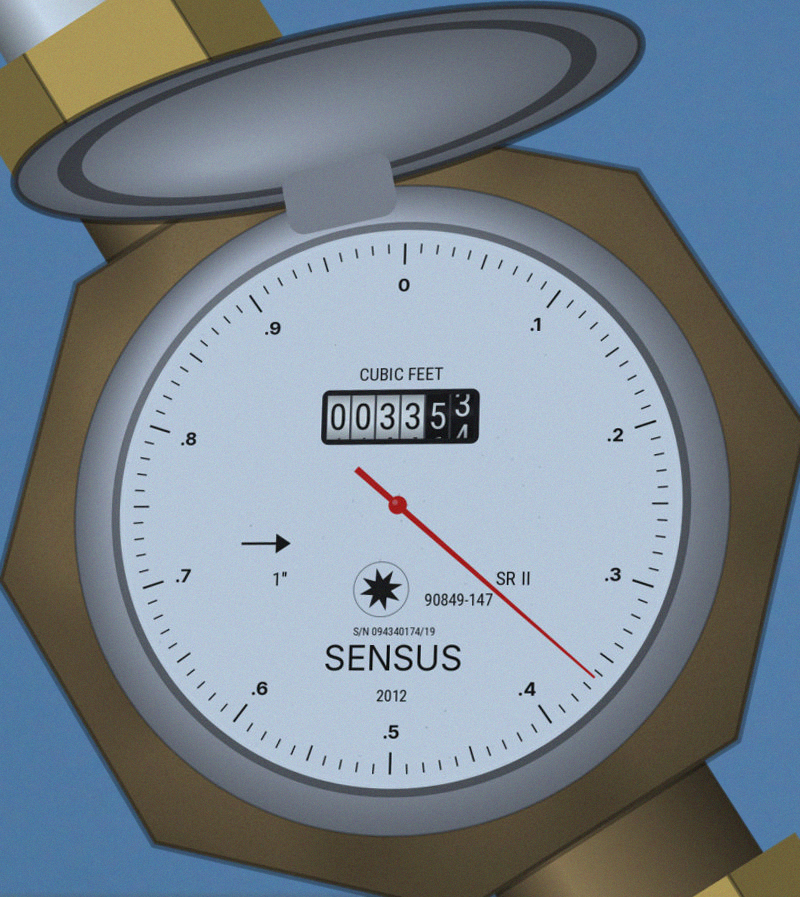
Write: 3353.36; ft³
